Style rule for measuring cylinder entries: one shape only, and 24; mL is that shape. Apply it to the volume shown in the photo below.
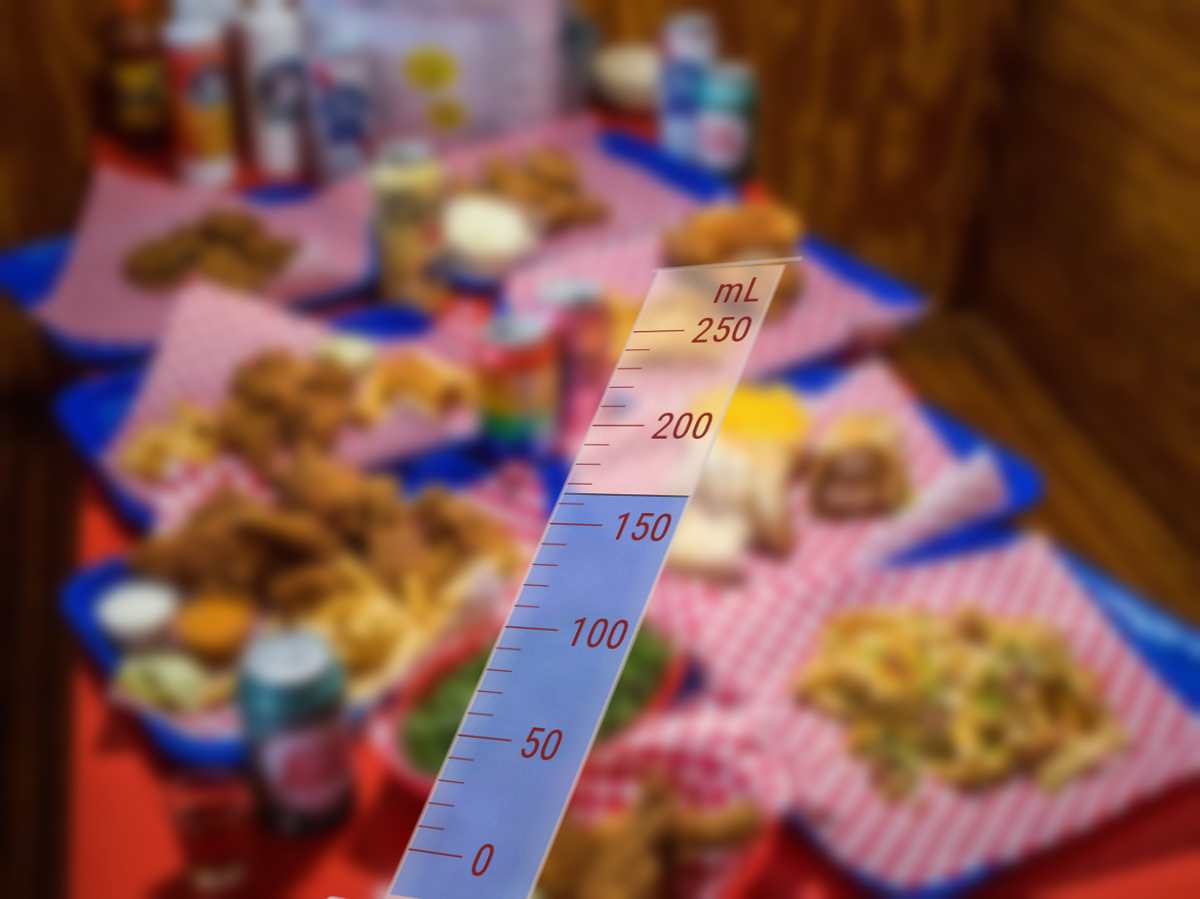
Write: 165; mL
